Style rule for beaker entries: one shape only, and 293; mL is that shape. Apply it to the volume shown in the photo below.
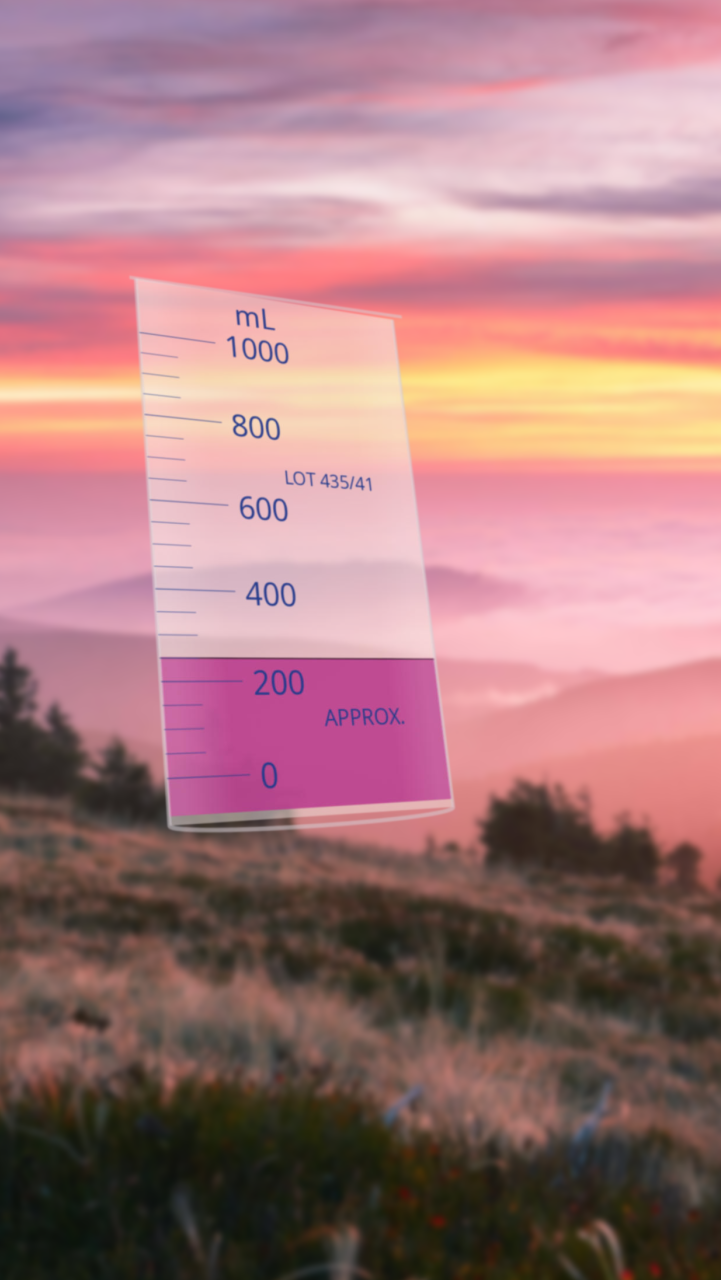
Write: 250; mL
